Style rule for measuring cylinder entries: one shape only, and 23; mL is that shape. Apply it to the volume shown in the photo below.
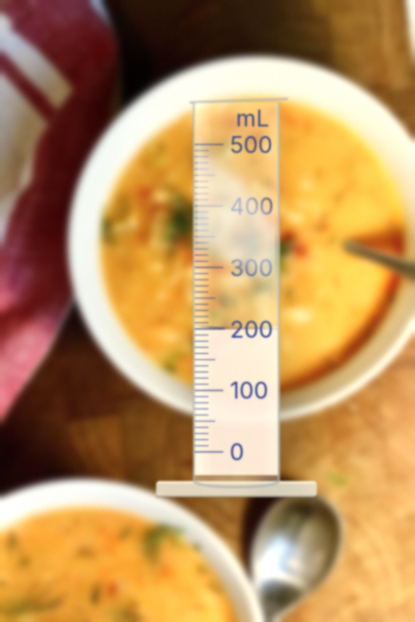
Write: 200; mL
